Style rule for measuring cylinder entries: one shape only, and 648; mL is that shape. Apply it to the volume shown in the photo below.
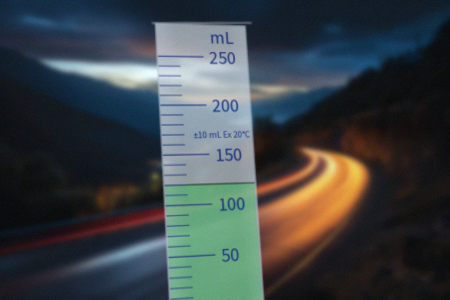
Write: 120; mL
